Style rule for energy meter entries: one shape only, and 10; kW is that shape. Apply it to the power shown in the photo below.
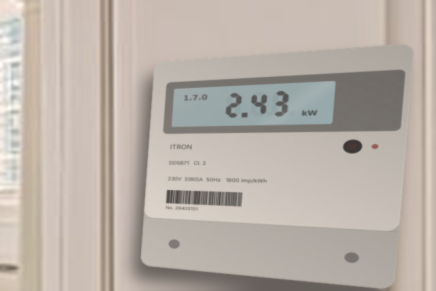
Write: 2.43; kW
